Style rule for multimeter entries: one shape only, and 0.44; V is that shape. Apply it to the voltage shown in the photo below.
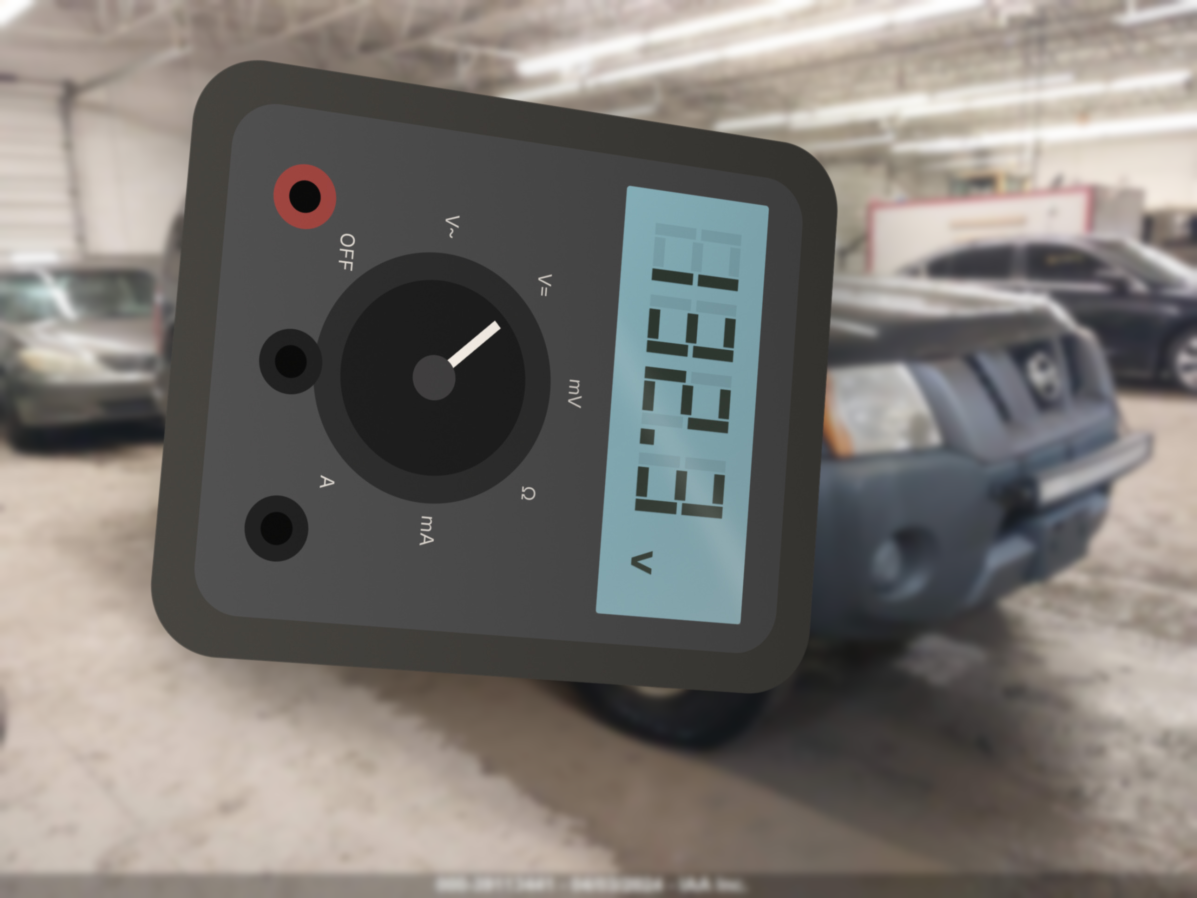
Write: 132.3; V
